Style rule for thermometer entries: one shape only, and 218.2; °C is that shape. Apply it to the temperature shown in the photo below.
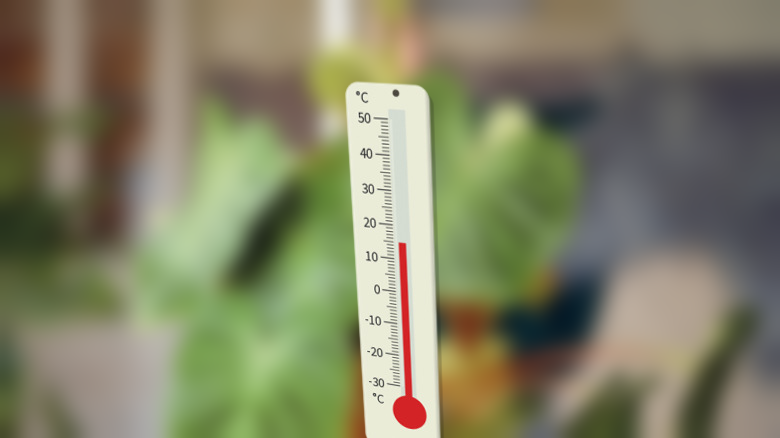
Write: 15; °C
